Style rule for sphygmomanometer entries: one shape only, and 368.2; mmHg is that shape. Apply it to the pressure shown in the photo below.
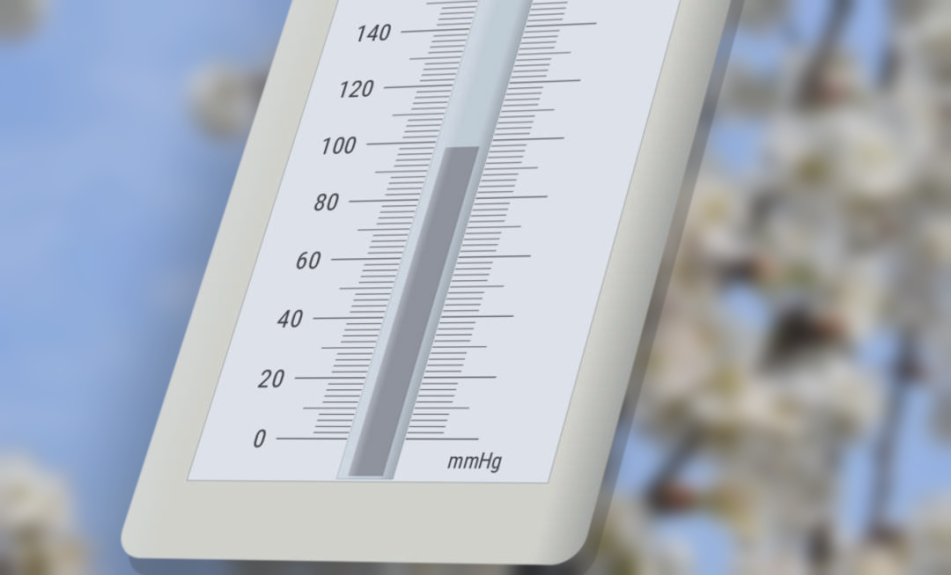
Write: 98; mmHg
